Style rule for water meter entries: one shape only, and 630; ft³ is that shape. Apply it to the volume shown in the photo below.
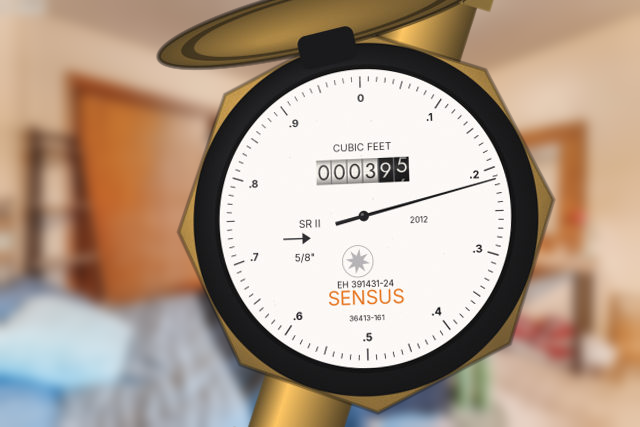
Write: 395.21; ft³
